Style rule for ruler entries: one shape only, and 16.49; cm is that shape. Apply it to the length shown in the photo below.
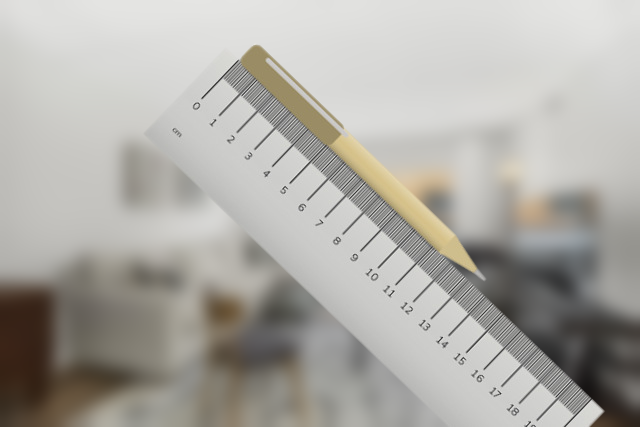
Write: 13.5; cm
